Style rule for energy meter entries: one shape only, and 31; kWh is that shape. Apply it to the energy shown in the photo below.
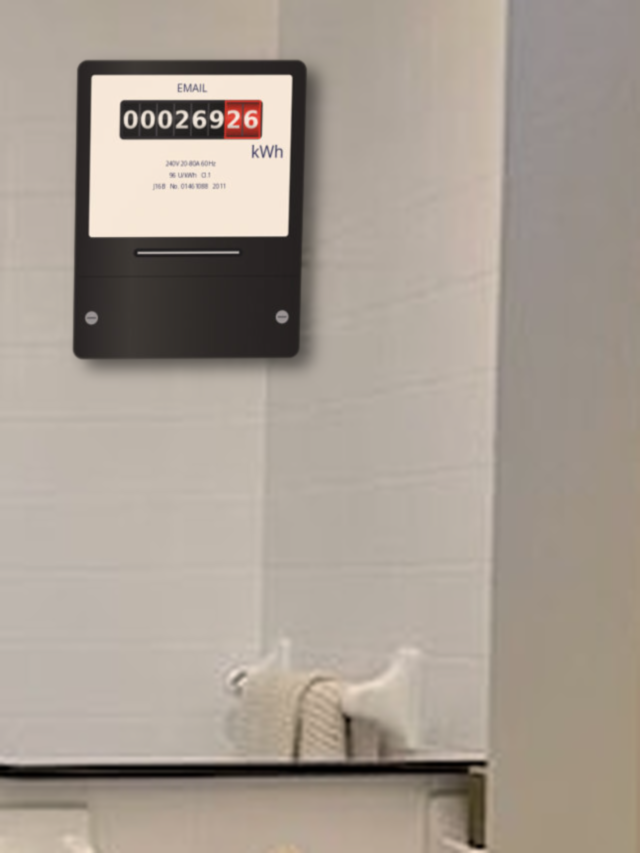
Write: 269.26; kWh
